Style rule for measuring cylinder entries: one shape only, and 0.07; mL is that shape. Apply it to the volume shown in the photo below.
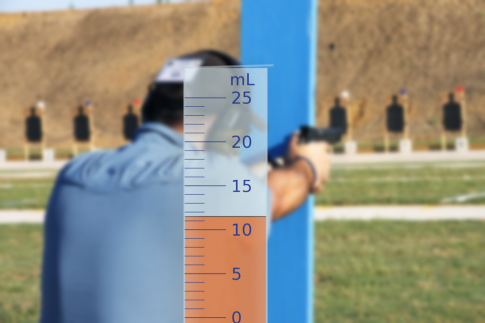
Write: 11.5; mL
